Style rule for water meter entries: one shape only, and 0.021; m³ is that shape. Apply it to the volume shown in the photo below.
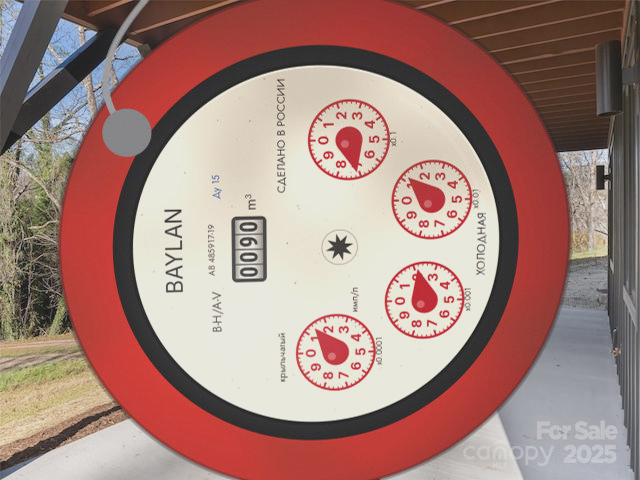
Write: 90.7121; m³
